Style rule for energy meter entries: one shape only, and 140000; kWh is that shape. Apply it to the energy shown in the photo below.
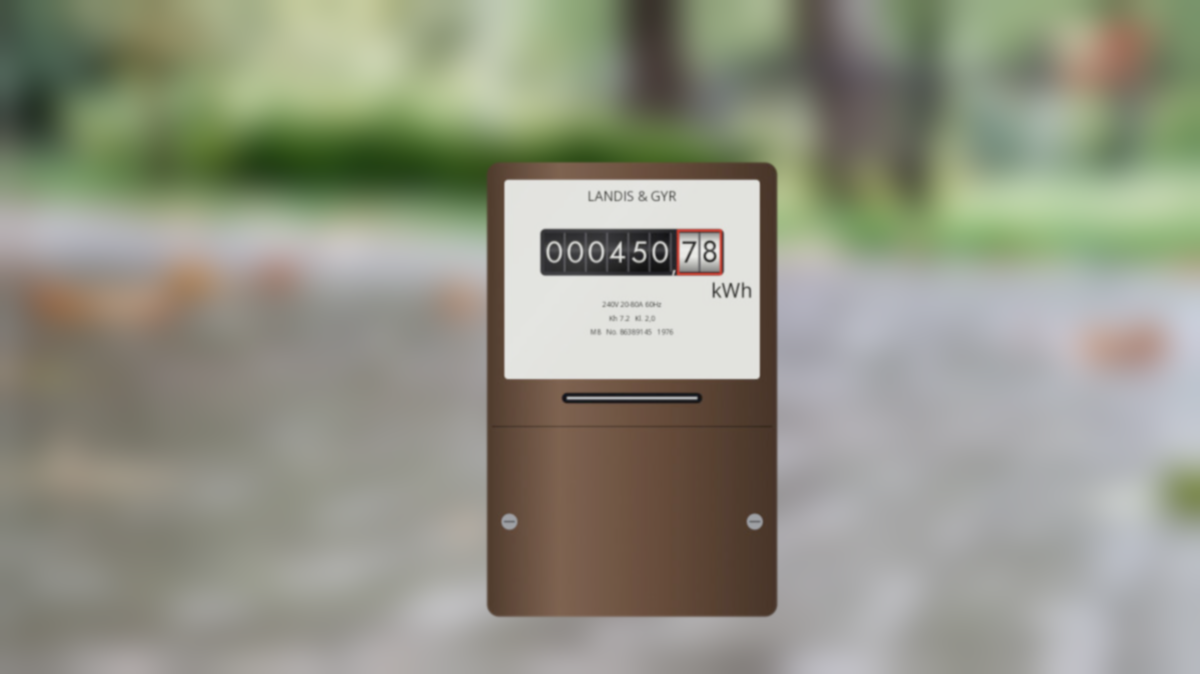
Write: 450.78; kWh
